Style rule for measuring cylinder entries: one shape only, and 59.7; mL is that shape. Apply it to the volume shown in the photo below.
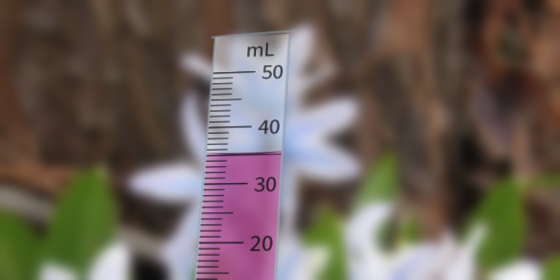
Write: 35; mL
